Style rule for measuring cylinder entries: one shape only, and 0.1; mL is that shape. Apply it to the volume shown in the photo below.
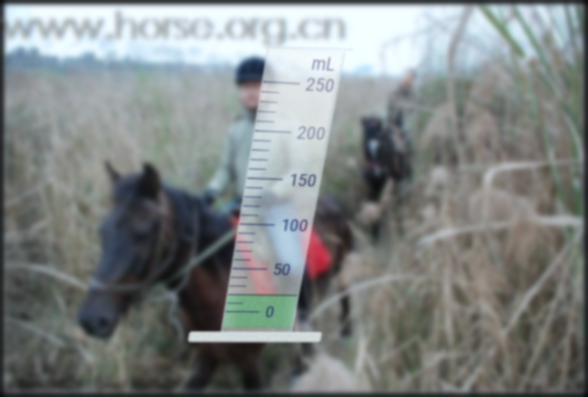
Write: 20; mL
